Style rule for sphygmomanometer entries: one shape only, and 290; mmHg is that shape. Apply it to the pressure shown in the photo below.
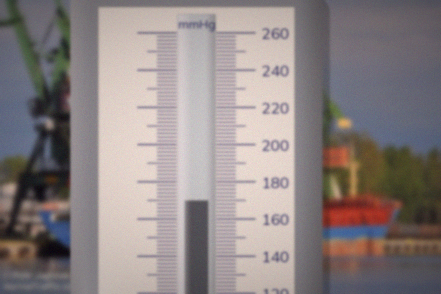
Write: 170; mmHg
